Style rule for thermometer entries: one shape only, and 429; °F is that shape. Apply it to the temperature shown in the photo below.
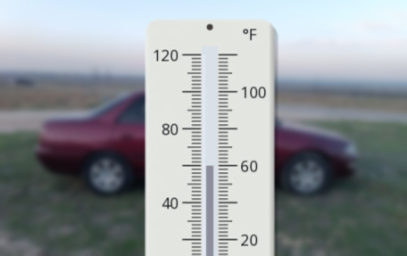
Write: 60; °F
